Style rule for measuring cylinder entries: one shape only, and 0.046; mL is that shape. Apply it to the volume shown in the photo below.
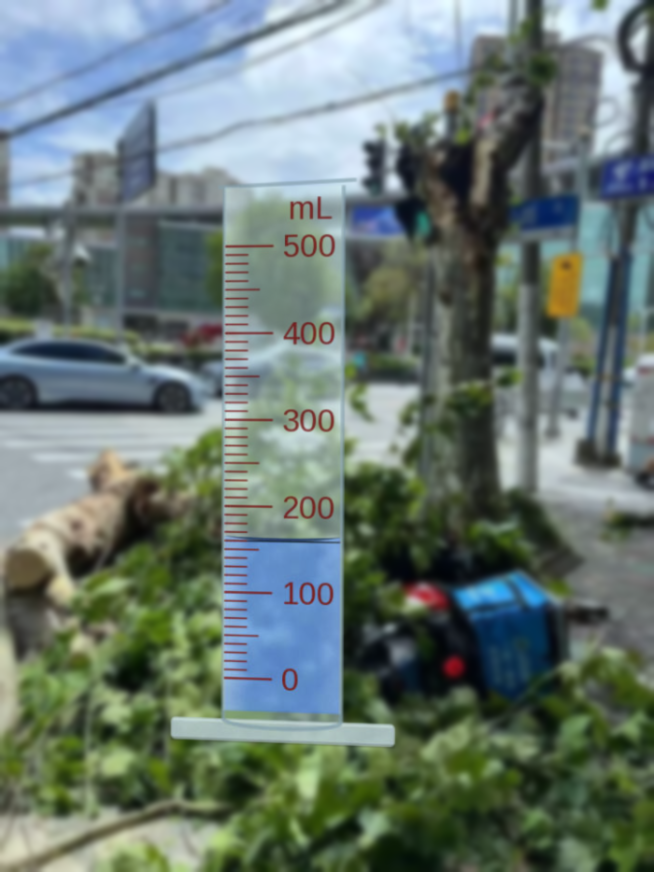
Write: 160; mL
